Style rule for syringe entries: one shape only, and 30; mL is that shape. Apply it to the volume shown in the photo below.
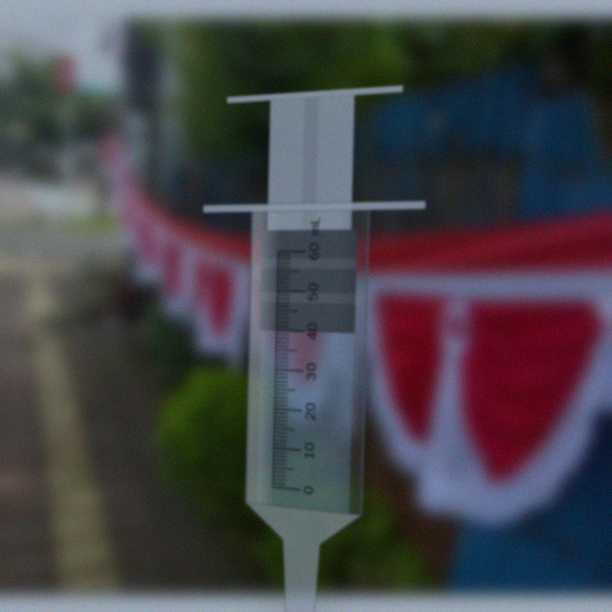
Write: 40; mL
